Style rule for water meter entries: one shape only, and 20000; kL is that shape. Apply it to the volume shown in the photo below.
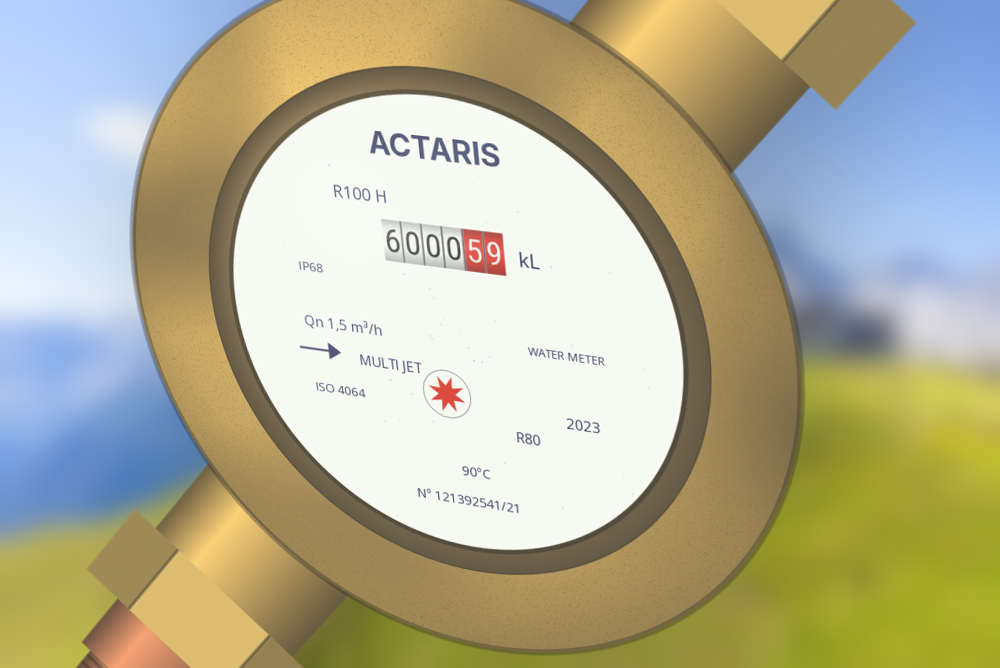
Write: 6000.59; kL
